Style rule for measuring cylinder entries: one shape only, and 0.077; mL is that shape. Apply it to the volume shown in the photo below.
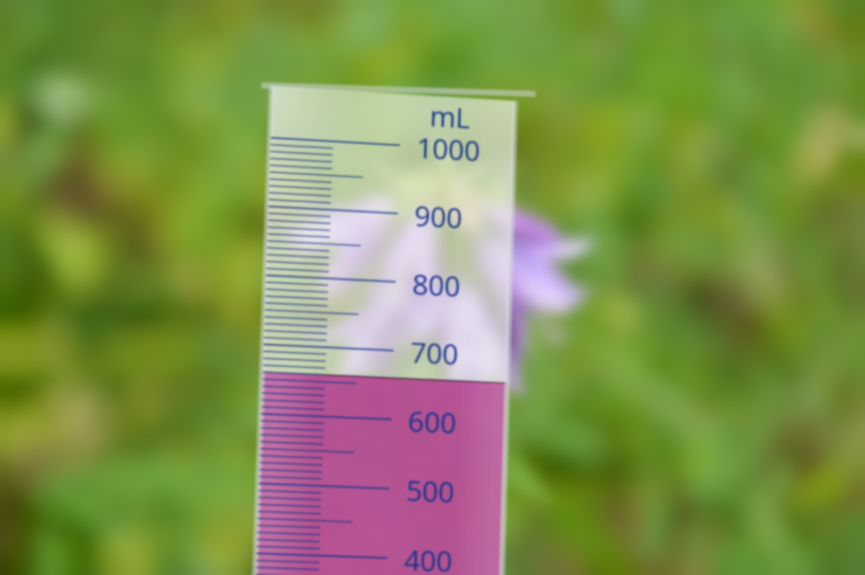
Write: 660; mL
